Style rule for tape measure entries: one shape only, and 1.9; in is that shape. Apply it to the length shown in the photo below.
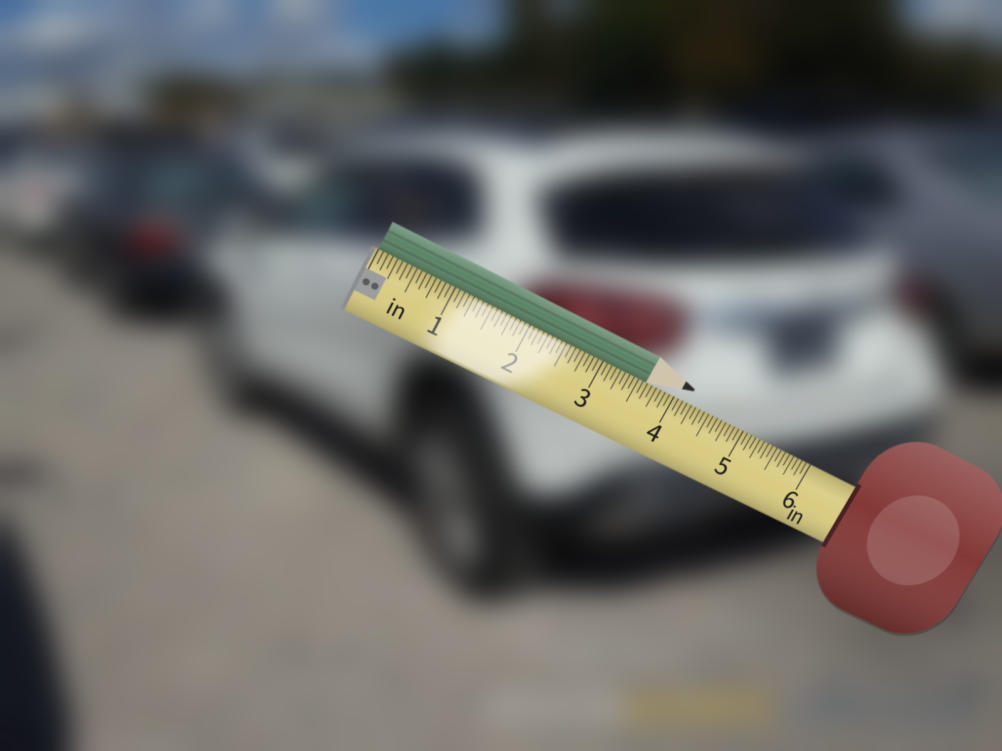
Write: 4.1875; in
